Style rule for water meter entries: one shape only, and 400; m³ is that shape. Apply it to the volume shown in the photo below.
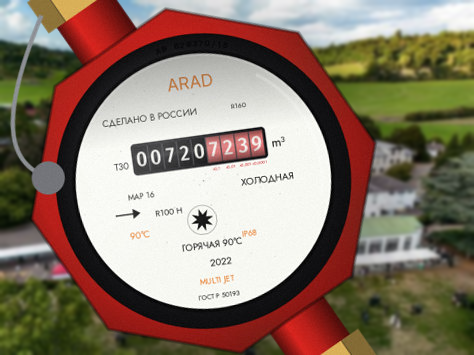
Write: 720.7239; m³
